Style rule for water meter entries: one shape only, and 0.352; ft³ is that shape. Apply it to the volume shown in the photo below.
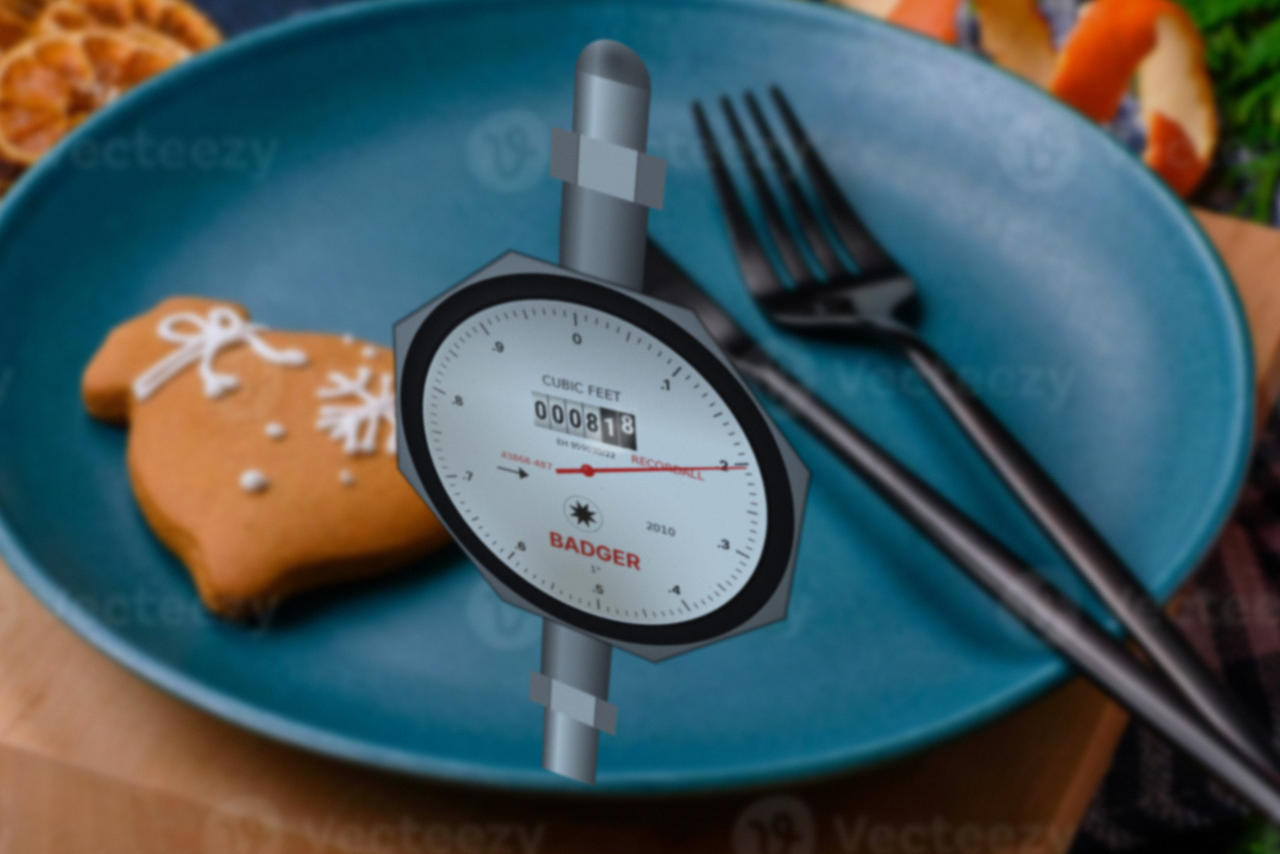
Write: 818.20; ft³
